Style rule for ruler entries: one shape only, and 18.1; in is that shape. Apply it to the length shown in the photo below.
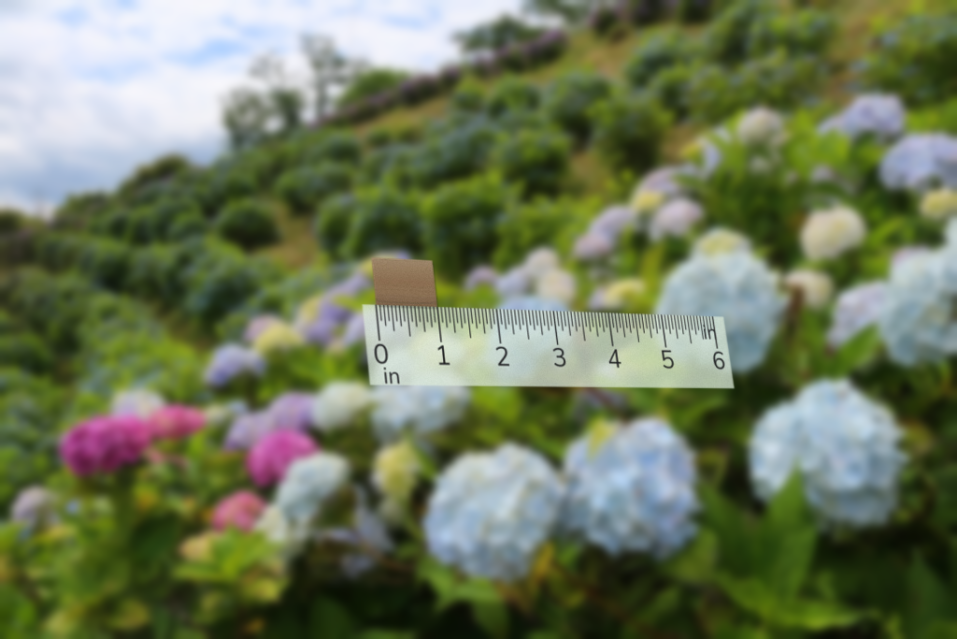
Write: 1; in
